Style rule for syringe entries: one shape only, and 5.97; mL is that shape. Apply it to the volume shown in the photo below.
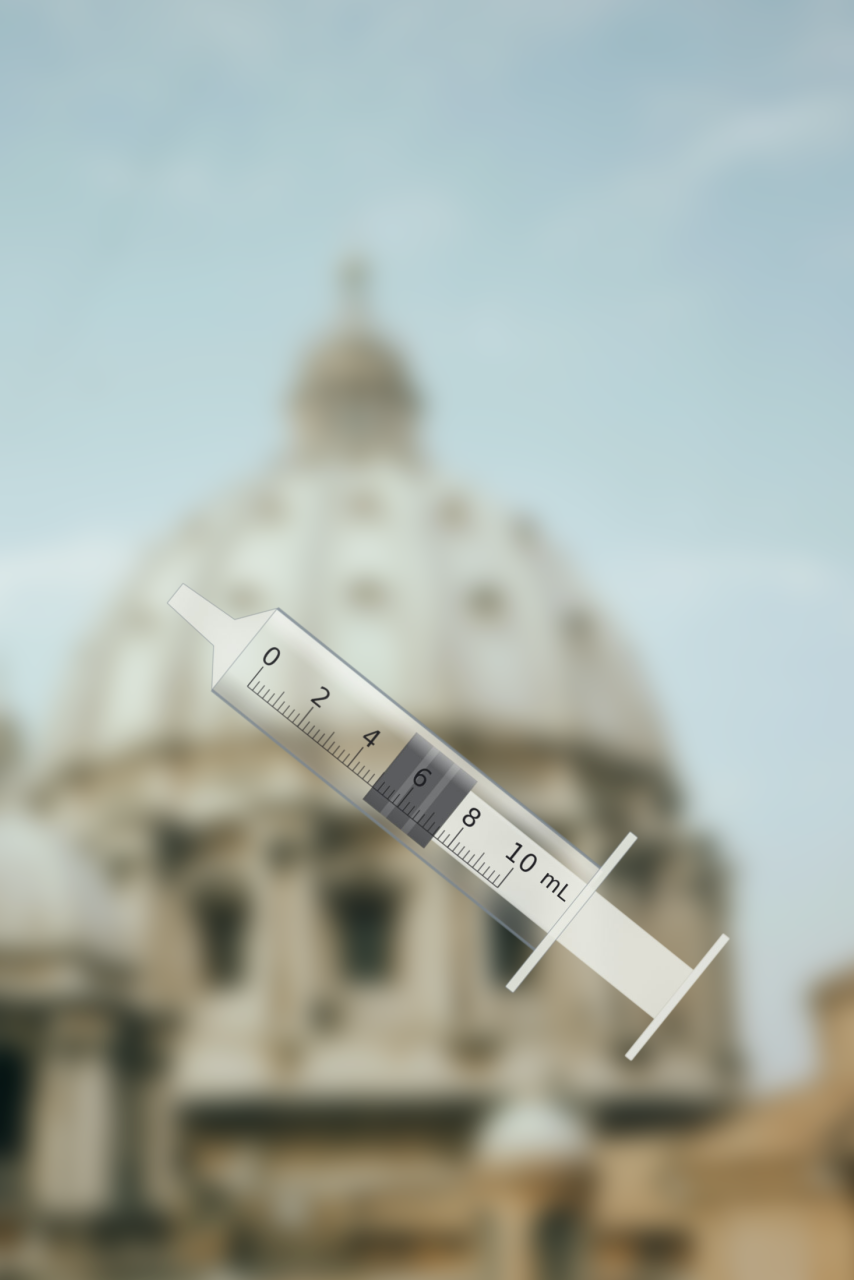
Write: 5; mL
